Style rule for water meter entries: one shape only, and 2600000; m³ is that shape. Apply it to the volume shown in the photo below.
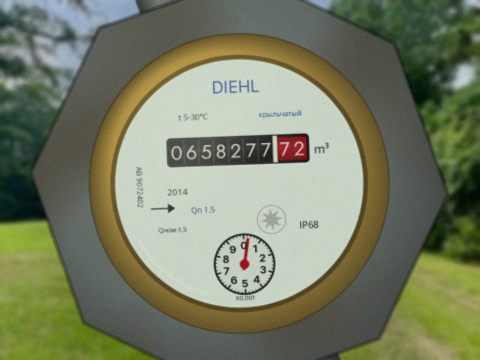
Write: 658277.720; m³
